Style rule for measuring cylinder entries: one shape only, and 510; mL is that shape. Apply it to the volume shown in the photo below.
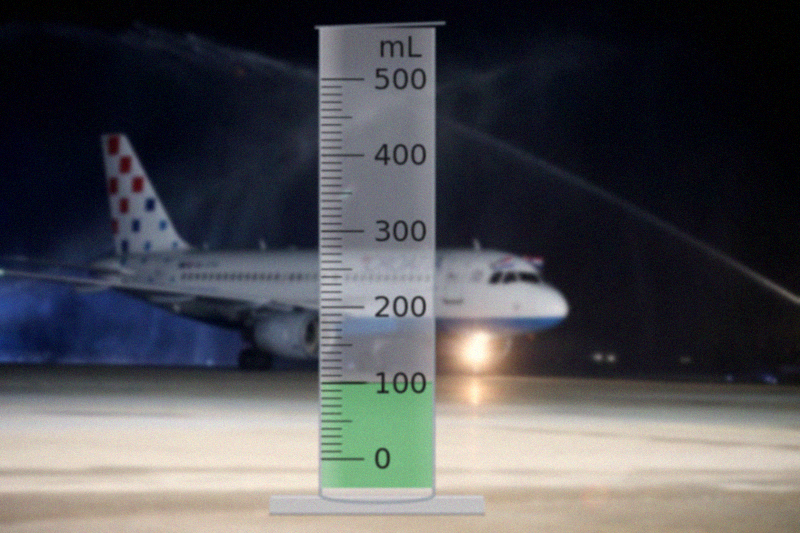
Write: 100; mL
